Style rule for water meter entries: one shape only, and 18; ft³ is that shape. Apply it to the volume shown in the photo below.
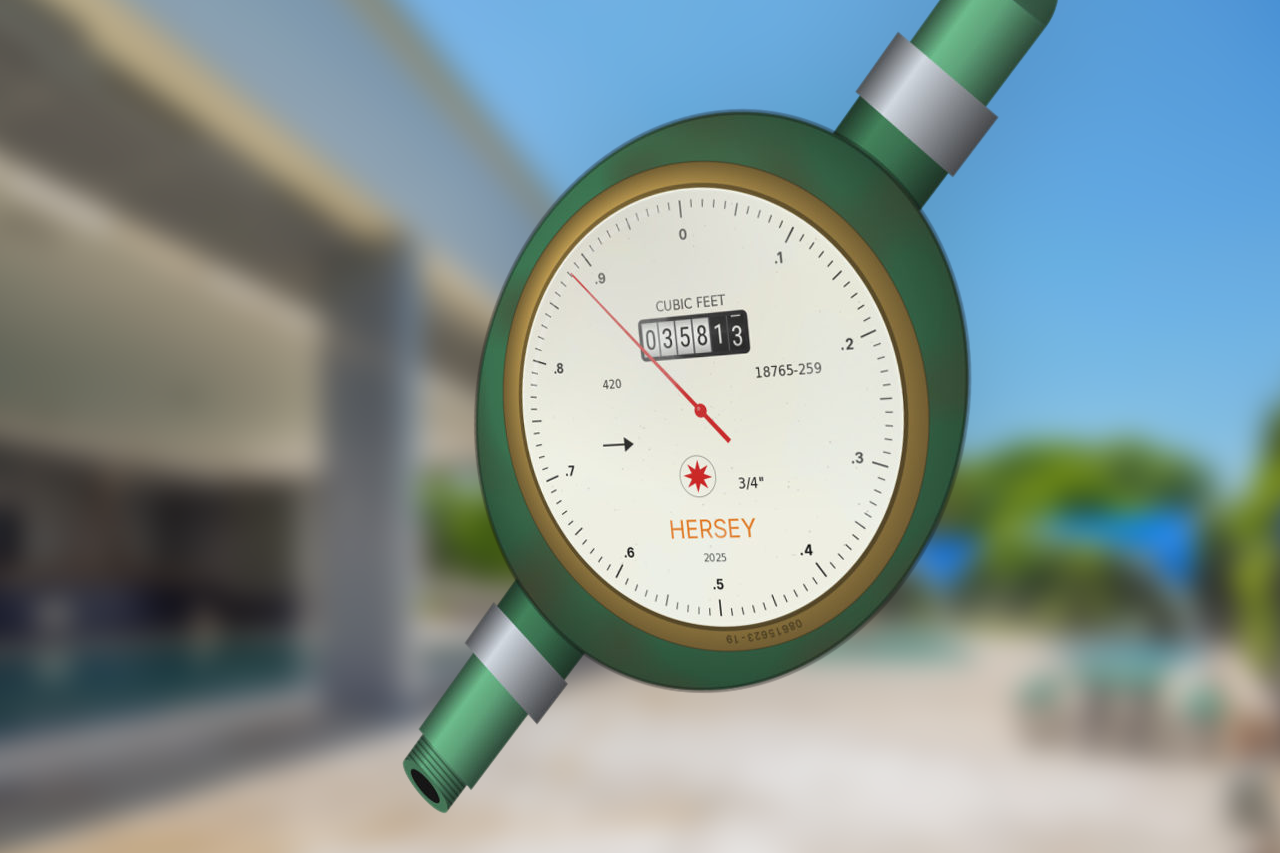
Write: 35812.88; ft³
